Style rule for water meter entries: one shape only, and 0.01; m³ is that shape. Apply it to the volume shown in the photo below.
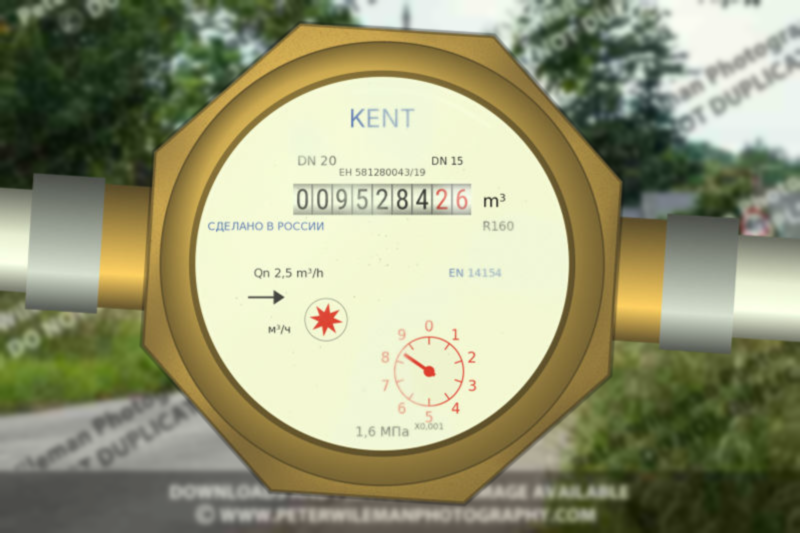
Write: 95284.268; m³
